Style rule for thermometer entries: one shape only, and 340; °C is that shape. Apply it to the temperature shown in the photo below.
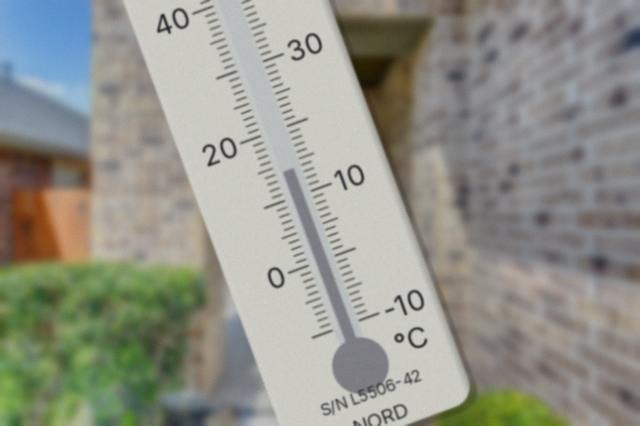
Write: 14; °C
